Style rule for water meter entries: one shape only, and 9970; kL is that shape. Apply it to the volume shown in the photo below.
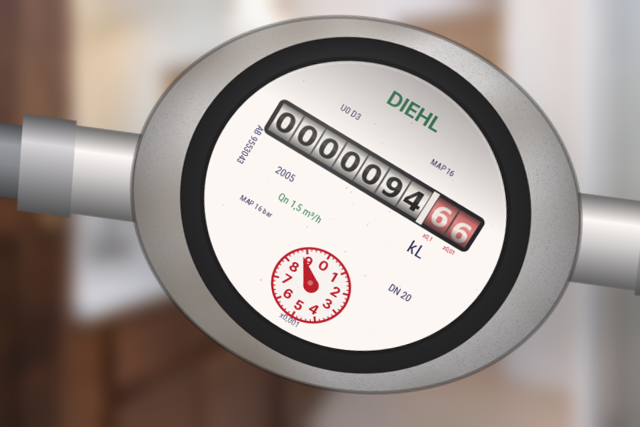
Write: 94.658; kL
